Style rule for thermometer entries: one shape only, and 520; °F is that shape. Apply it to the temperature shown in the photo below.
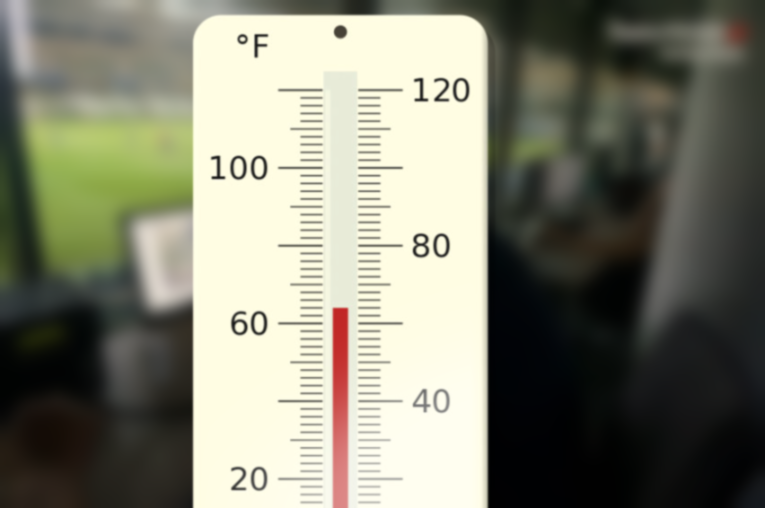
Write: 64; °F
